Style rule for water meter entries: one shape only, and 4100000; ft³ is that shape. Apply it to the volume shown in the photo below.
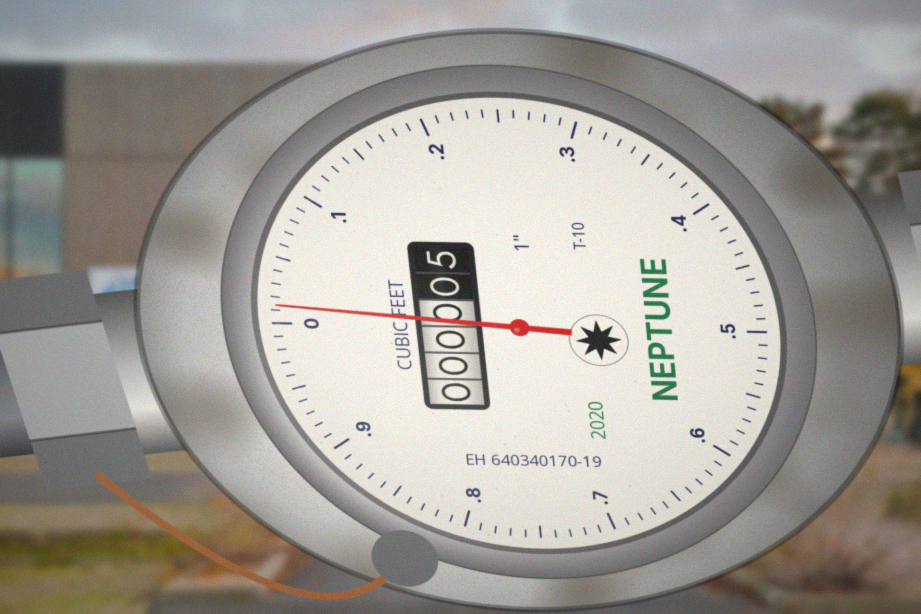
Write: 5.01; ft³
